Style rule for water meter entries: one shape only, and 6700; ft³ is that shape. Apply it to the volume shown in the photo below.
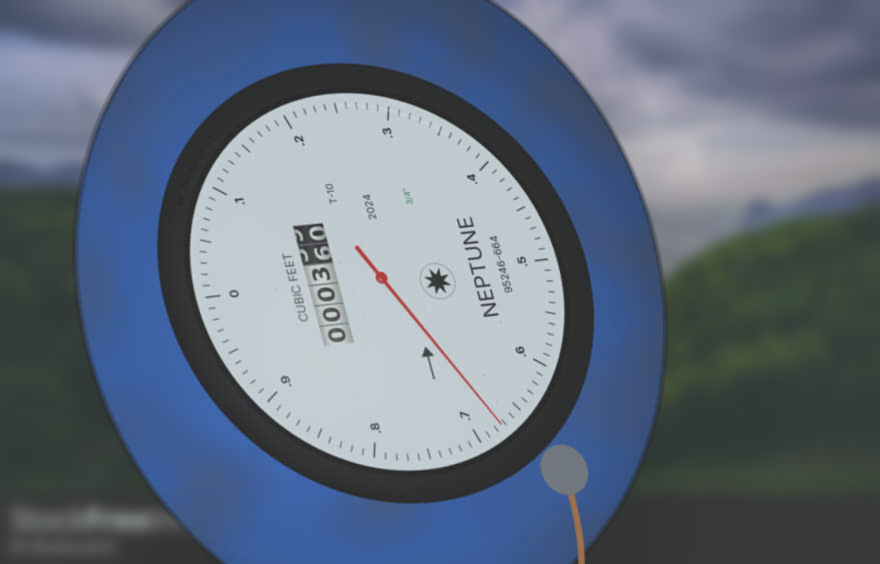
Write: 359.67; ft³
